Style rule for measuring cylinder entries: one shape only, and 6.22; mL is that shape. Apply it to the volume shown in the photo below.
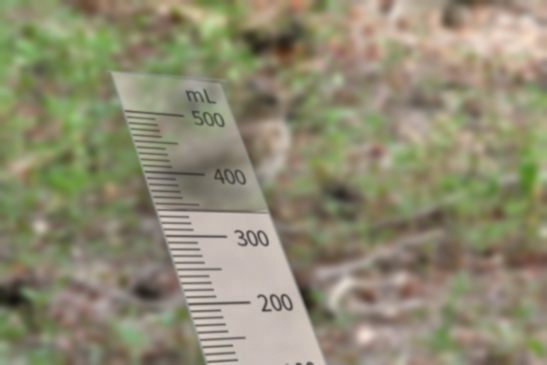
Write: 340; mL
